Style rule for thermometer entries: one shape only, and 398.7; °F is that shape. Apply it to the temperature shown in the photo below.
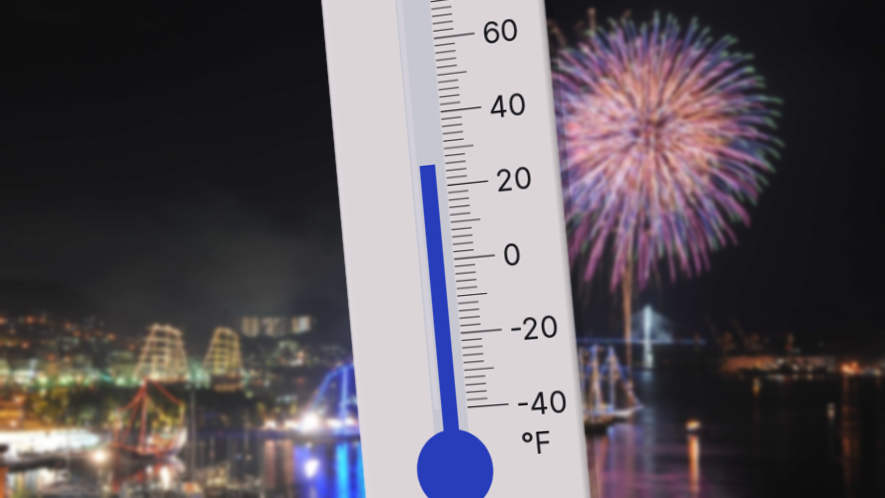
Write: 26; °F
